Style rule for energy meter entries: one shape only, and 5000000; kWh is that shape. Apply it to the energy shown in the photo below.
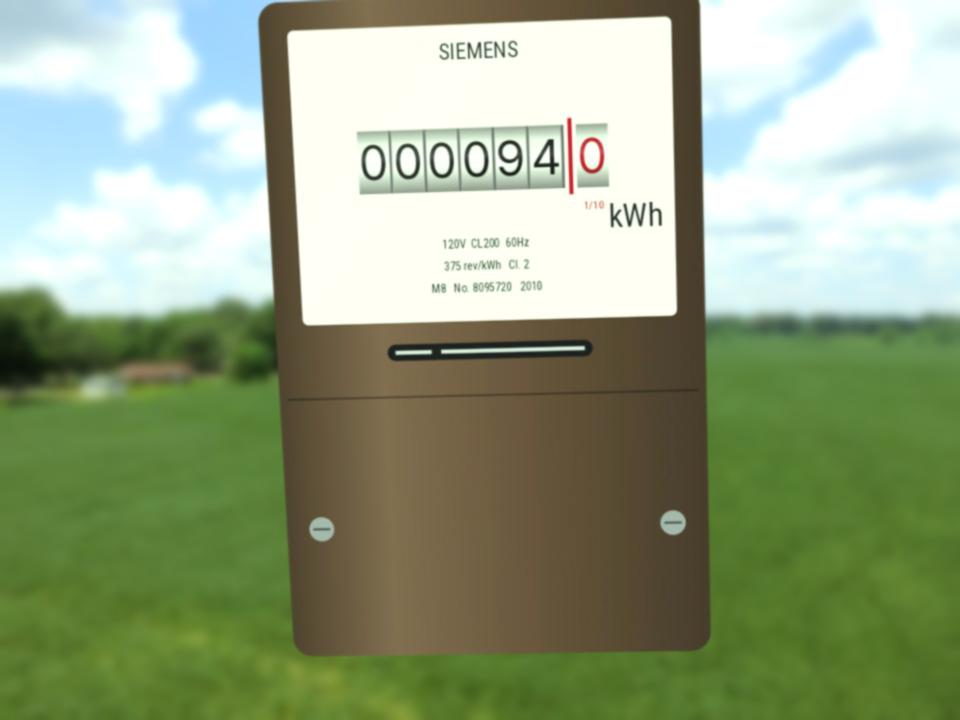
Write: 94.0; kWh
